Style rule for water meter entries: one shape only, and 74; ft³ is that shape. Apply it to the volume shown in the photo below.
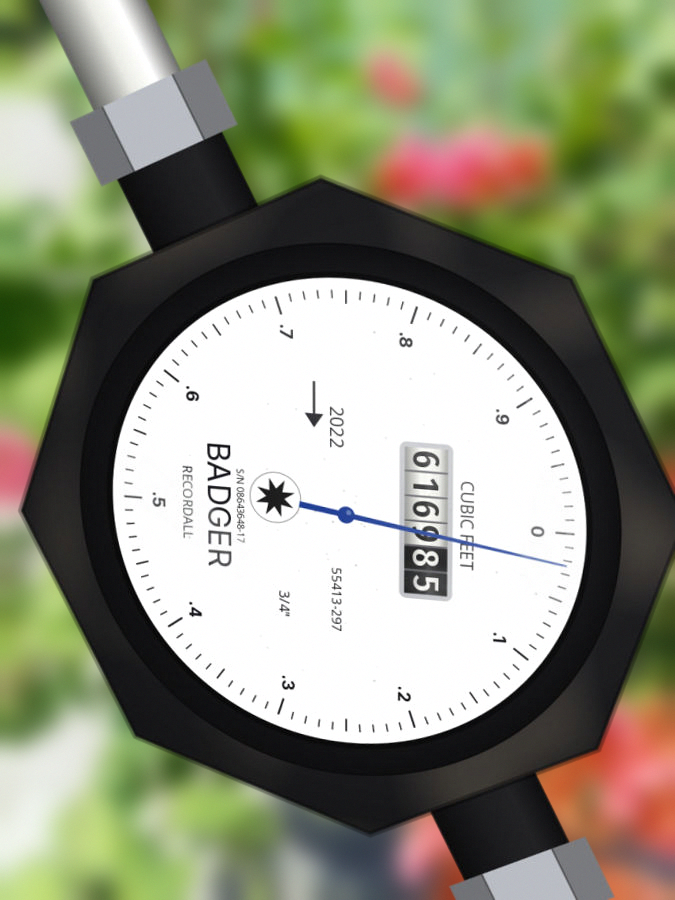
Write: 616985.02; ft³
